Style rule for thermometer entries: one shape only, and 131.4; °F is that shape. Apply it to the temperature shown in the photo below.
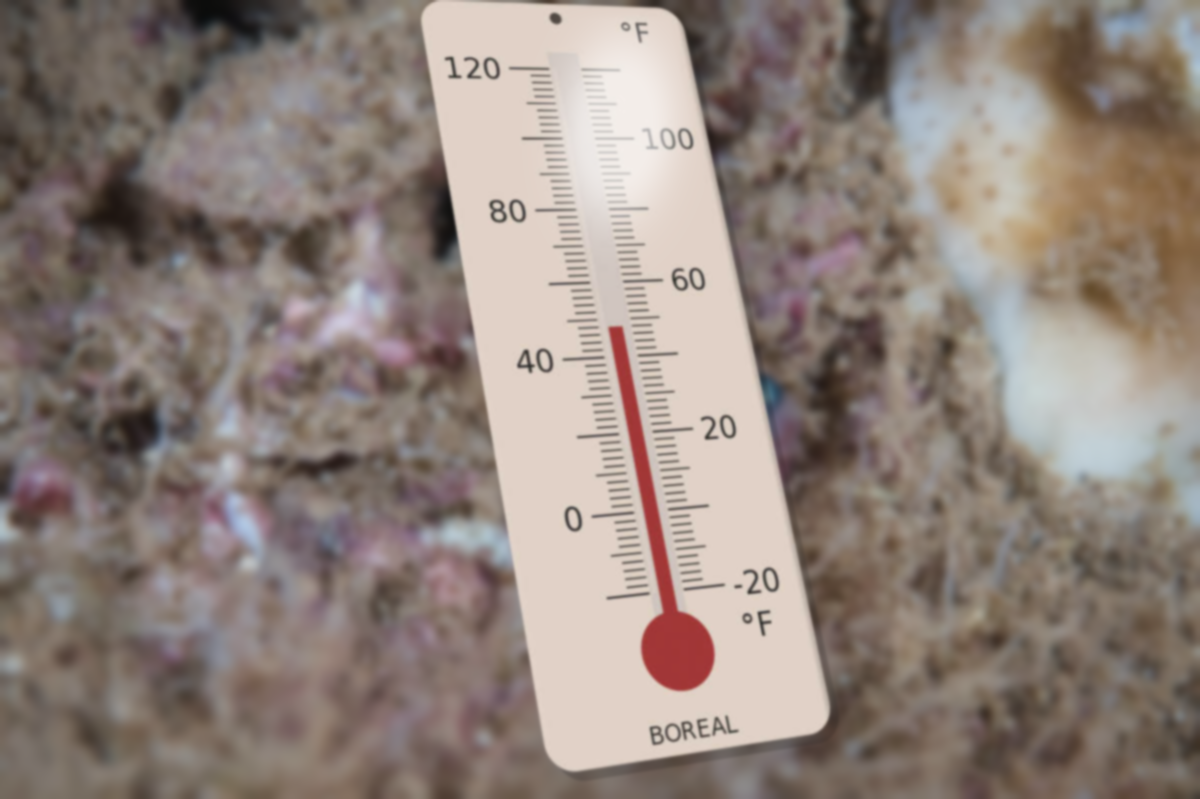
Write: 48; °F
